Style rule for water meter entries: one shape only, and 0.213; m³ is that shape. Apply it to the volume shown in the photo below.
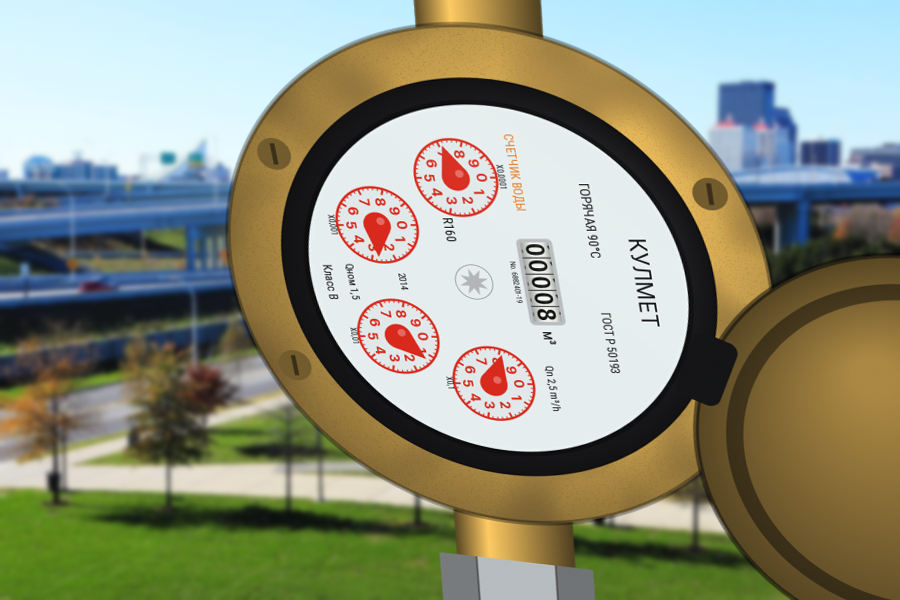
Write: 8.8127; m³
